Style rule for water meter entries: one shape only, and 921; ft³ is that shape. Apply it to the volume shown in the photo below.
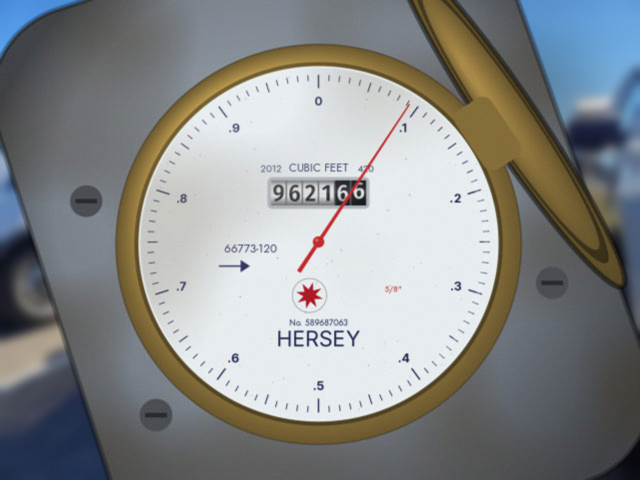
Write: 962166.09; ft³
